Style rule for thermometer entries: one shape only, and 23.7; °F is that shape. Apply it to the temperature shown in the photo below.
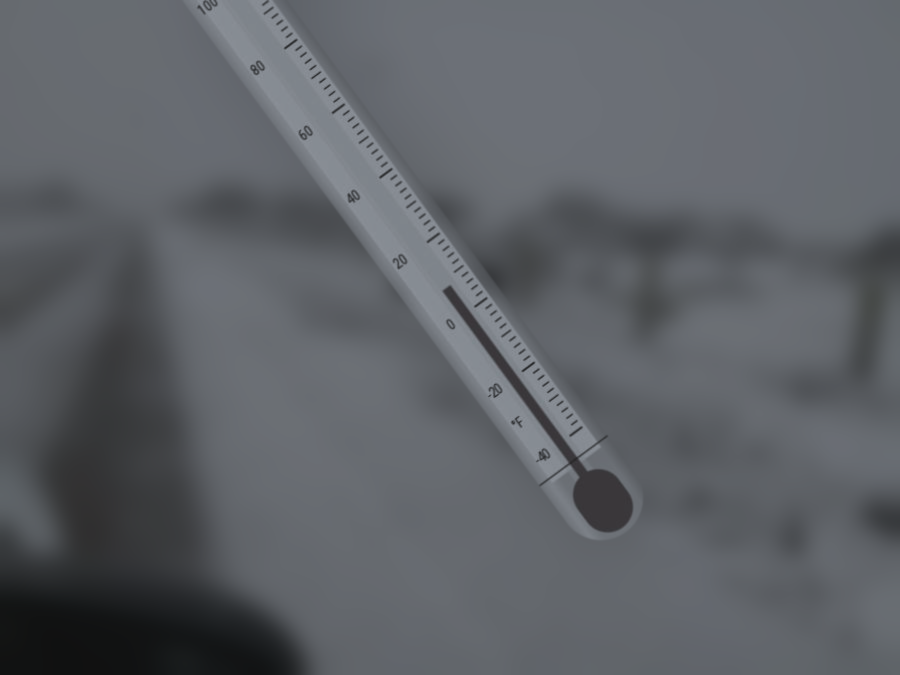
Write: 8; °F
